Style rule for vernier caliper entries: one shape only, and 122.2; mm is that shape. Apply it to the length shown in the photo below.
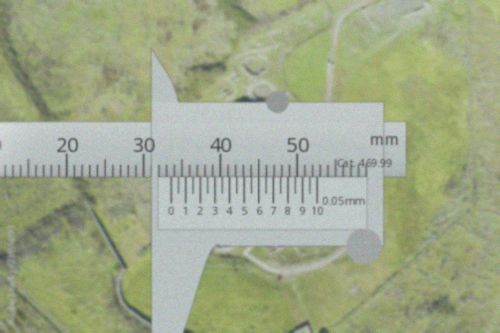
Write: 33.6; mm
